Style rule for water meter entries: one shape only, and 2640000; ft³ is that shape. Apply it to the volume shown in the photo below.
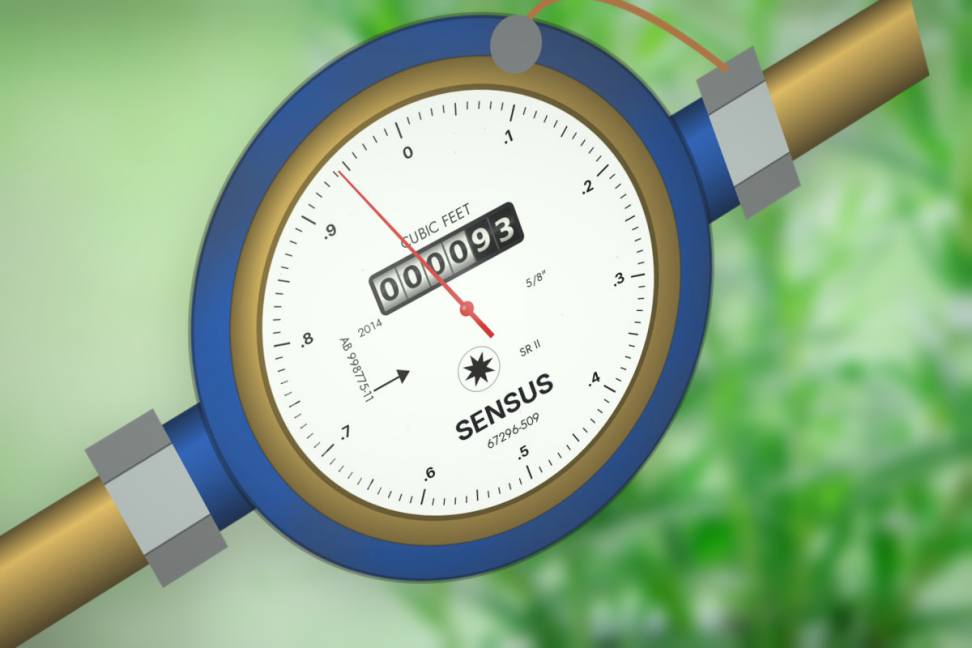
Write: 92.94; ft³
